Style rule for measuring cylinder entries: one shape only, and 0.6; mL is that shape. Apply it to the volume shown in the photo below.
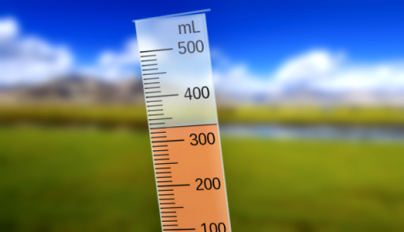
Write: 330; mL
